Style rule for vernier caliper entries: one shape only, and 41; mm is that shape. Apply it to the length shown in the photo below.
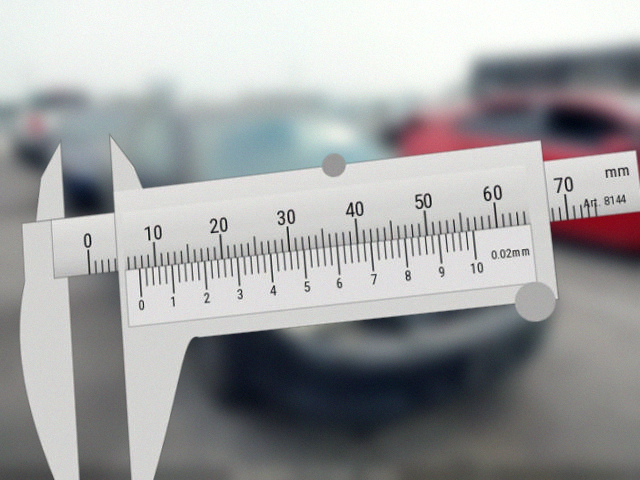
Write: 7.6; mm
